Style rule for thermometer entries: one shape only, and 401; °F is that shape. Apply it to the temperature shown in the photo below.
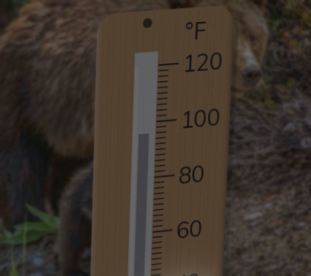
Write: 96; °F
